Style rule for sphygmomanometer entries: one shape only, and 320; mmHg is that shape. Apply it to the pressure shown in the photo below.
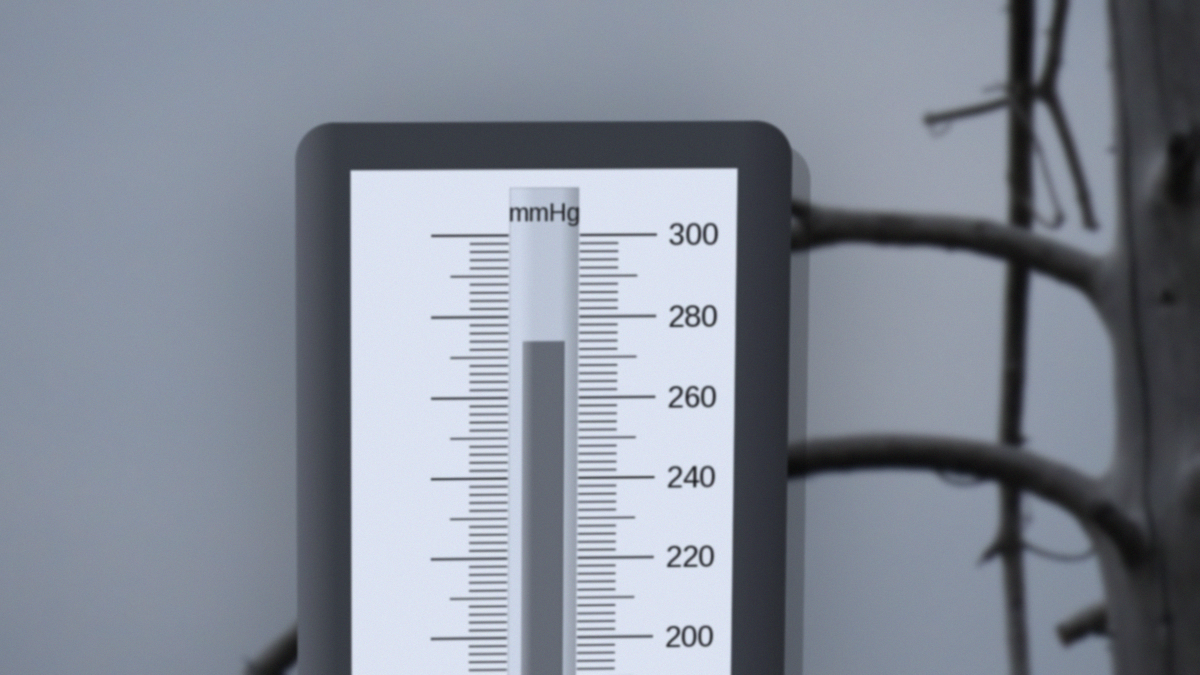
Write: 274; mmHg
